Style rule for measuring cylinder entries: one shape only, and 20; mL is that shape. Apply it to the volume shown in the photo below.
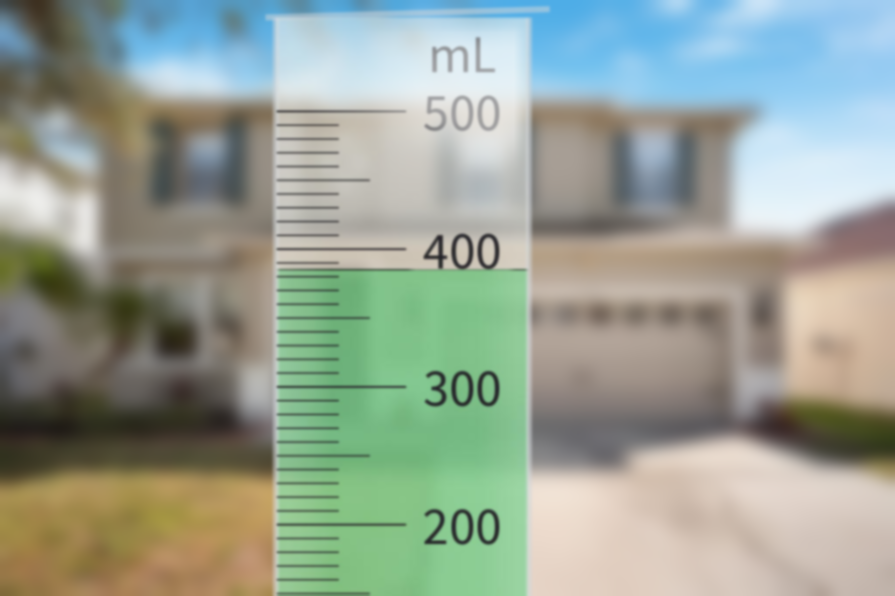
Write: 385; mL
